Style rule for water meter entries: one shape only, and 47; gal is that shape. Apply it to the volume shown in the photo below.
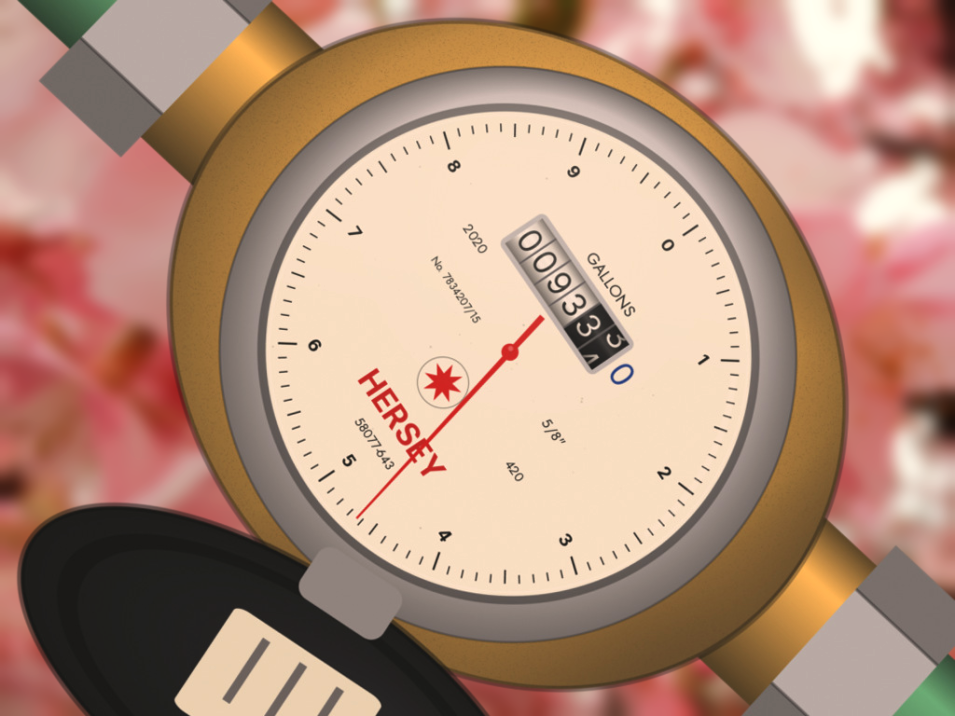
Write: 93334.6; gal
